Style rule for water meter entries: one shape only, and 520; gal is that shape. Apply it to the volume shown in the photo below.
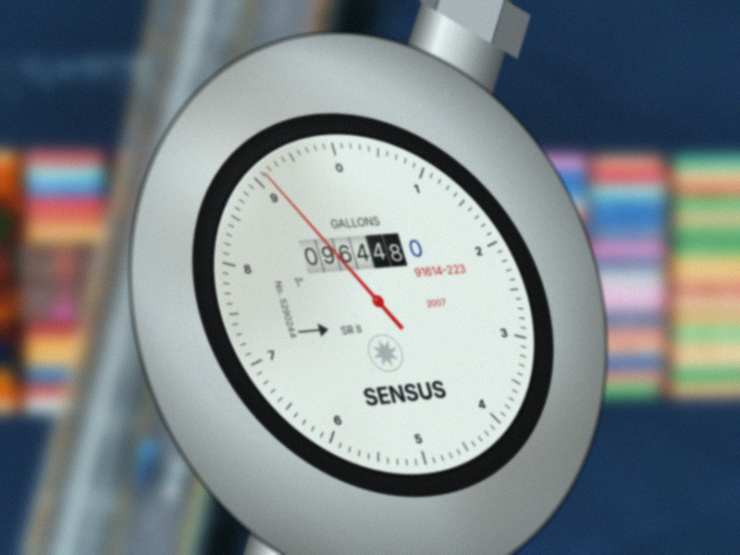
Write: 964479.1; gal
